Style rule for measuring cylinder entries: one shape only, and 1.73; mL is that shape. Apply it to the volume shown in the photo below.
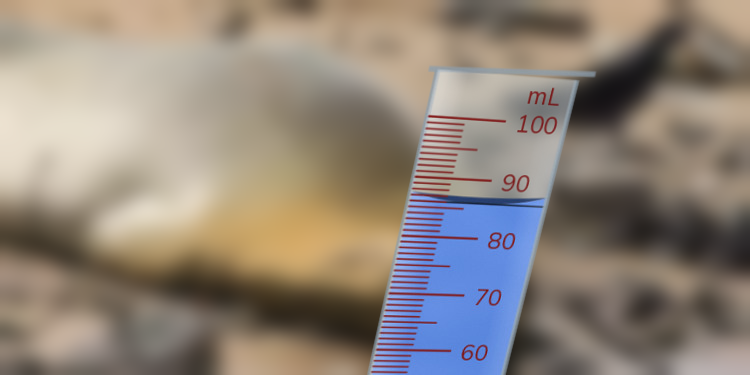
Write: 86; mL
